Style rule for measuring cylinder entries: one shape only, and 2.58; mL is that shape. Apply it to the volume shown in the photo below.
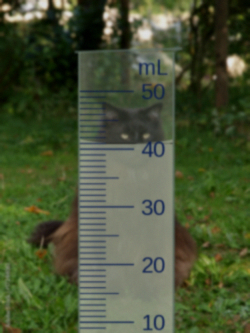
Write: 41; mL
